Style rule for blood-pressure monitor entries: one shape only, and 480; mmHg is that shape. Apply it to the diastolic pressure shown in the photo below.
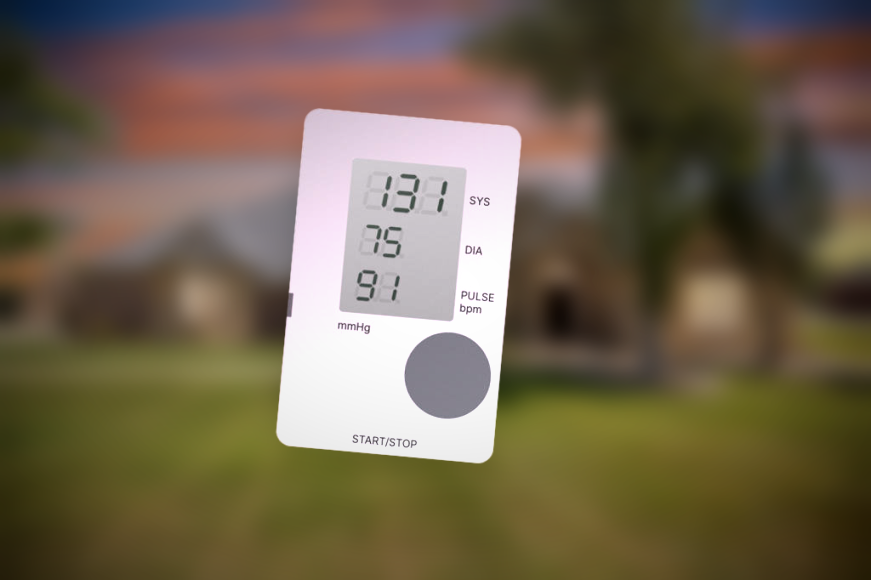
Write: 75; mmHg
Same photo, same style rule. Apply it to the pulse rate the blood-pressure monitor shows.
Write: 91; bpm
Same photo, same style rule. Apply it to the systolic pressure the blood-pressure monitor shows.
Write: 131; mmHg
